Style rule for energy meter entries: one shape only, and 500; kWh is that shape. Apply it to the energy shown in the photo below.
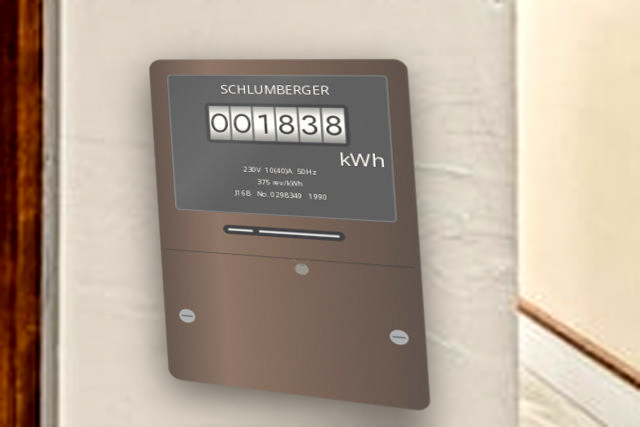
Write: 1838; kWh
